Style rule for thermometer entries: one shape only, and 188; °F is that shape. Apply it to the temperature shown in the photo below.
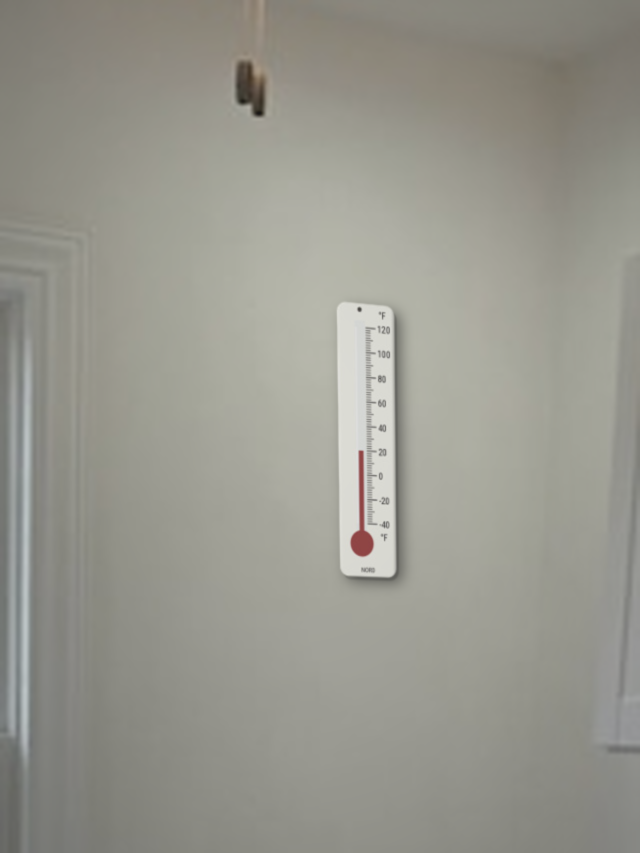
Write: 20; °F
